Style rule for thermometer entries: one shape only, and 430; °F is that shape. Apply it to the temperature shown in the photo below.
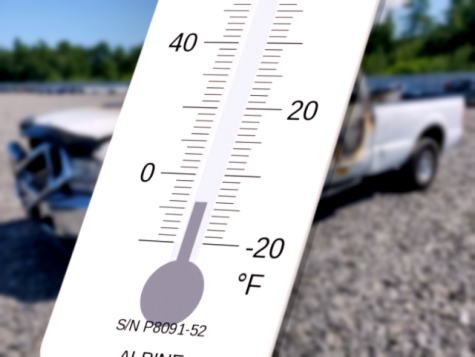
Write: -8; °F
